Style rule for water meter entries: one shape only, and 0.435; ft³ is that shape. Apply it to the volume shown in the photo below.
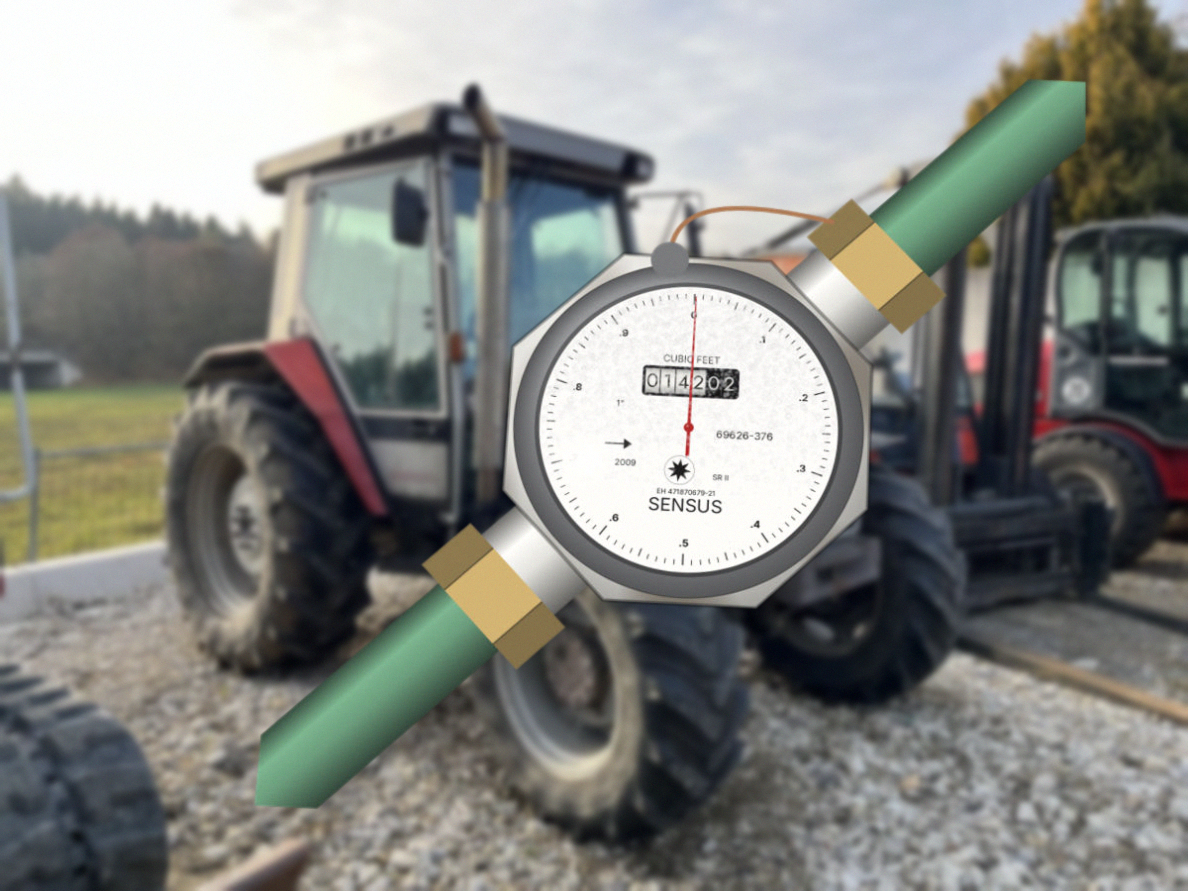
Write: 14202.00; ft³
